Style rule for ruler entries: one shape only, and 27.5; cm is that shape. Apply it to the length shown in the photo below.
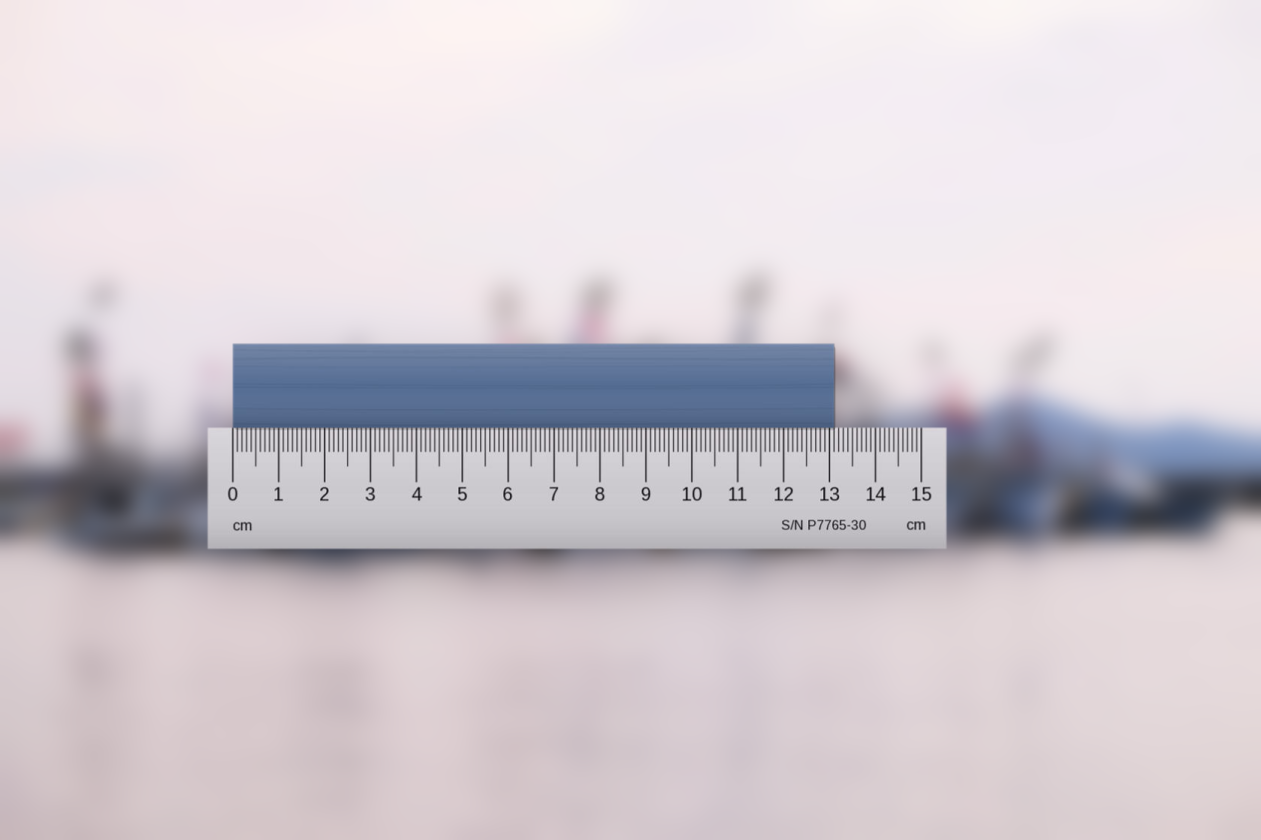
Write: 13.1; cm
